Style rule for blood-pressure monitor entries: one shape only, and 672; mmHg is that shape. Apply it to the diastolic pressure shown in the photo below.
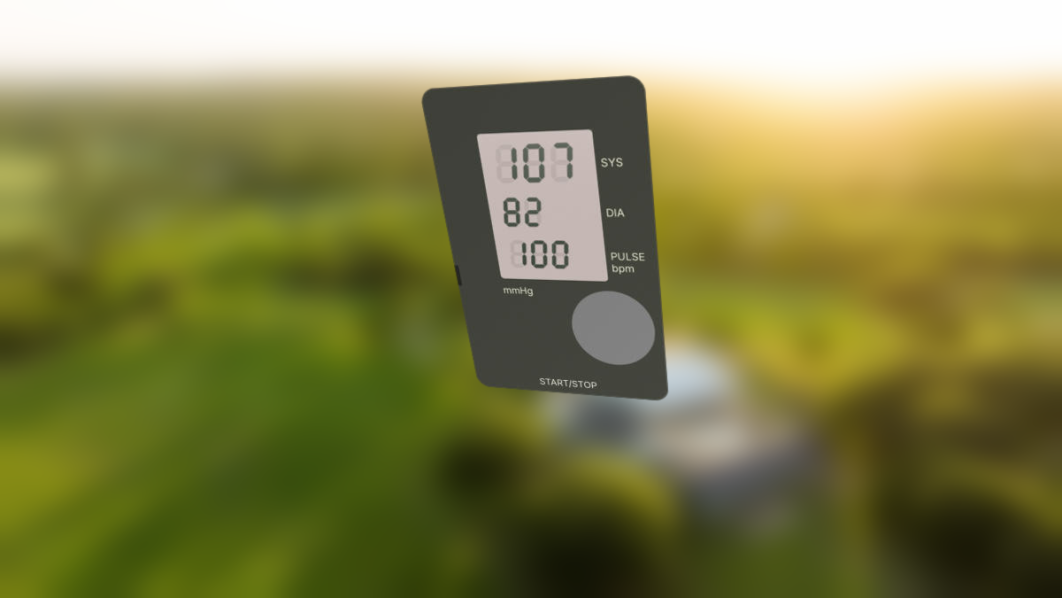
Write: 82; mmHg
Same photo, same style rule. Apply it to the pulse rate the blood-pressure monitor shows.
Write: 100; bpm
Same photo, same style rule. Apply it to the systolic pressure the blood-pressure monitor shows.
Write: 107; mmHg
